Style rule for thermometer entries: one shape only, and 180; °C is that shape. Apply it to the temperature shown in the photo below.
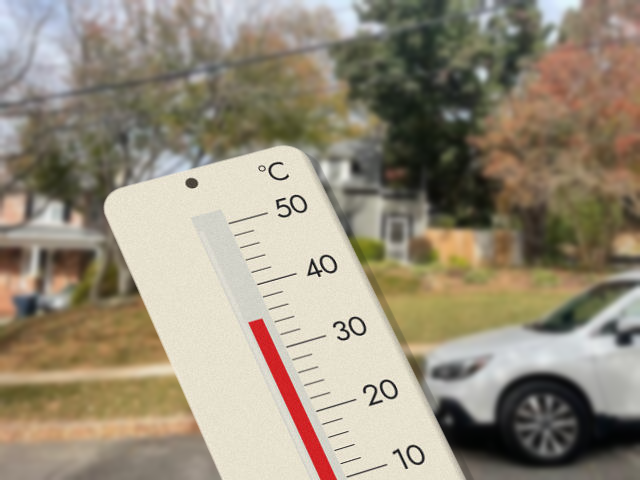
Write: 35; °C
